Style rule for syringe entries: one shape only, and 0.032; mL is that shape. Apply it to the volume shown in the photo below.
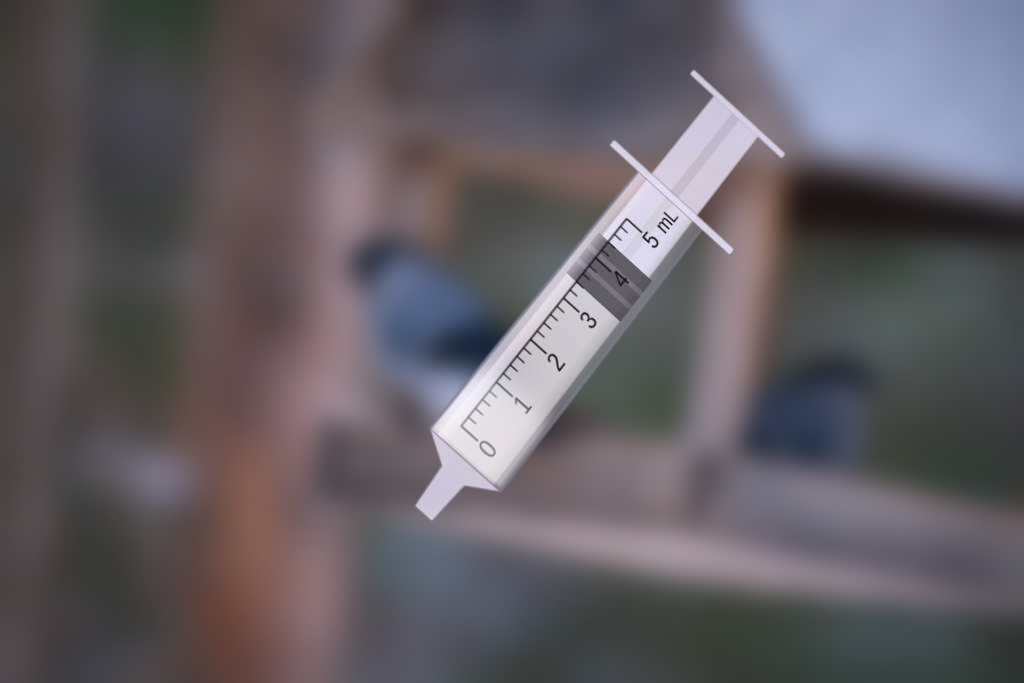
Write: 3.4; mL
